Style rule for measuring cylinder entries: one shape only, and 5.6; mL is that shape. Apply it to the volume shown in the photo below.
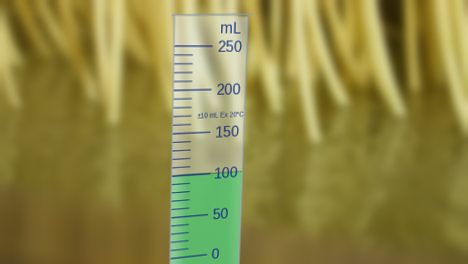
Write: 100; mL
